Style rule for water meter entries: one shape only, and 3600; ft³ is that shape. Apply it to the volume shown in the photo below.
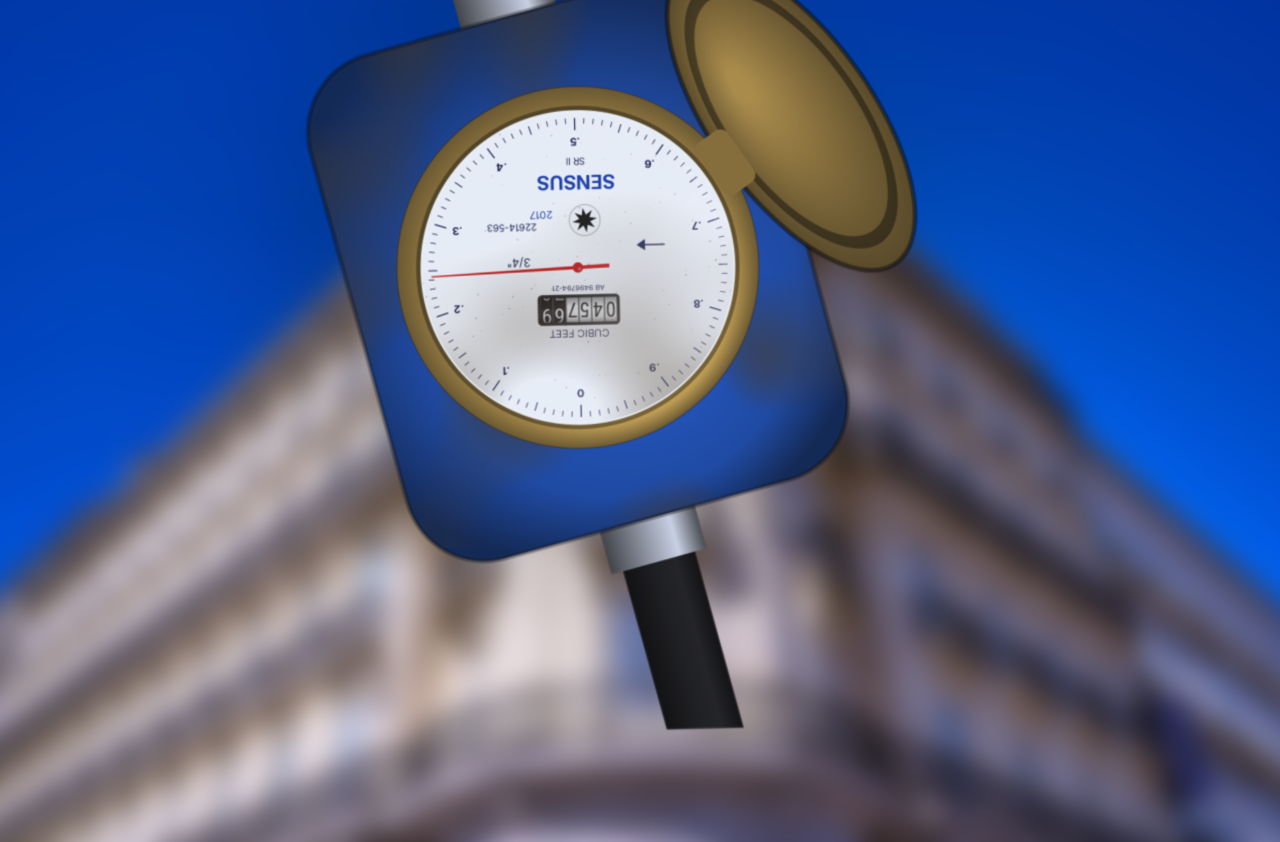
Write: 45769.24; ft³
